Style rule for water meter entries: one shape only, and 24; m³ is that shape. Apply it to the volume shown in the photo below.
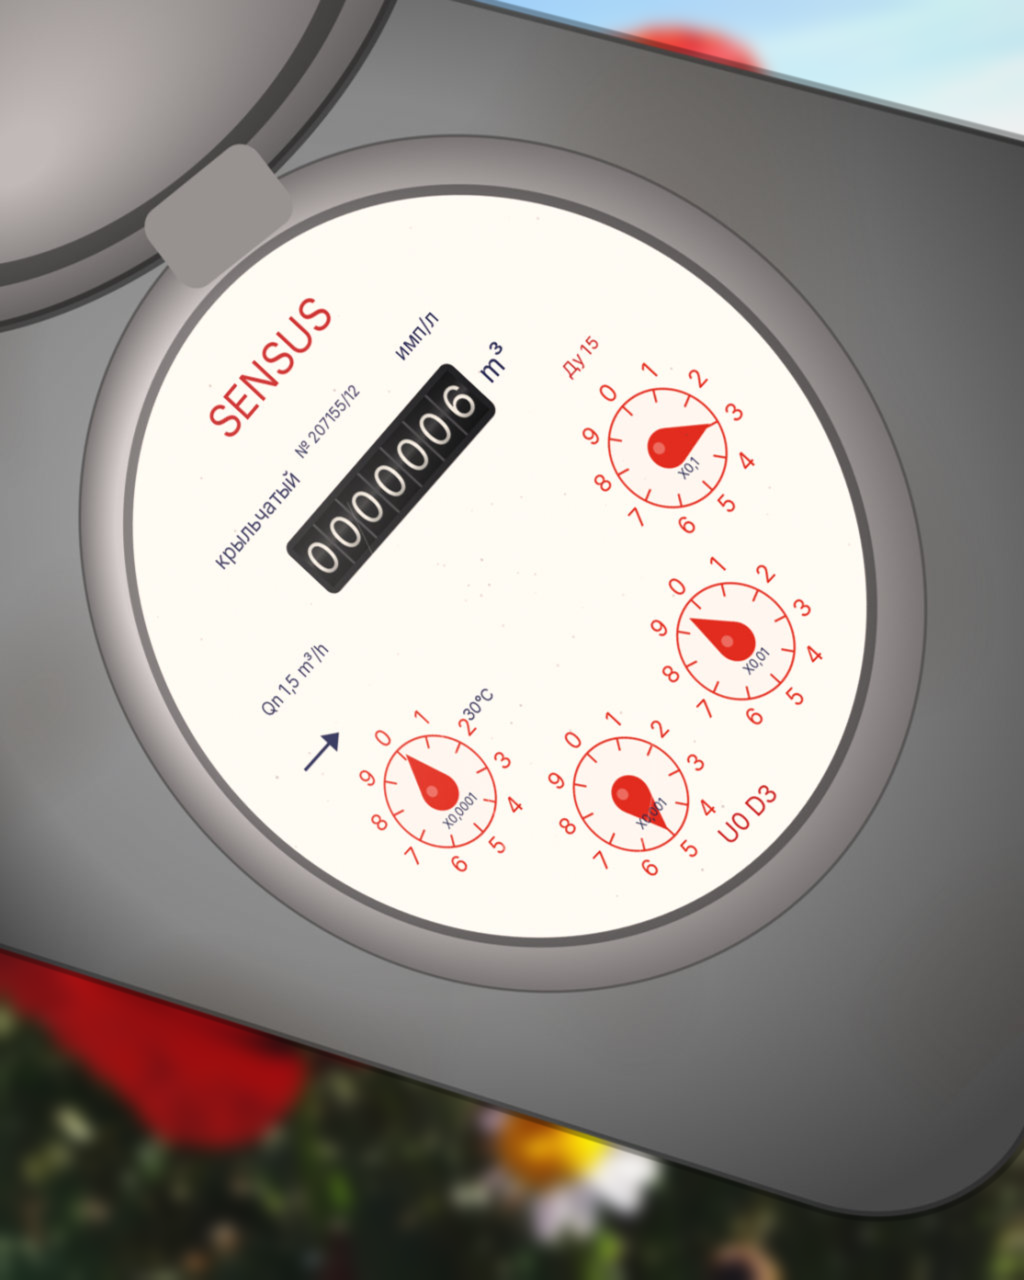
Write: 6.2950; m³
